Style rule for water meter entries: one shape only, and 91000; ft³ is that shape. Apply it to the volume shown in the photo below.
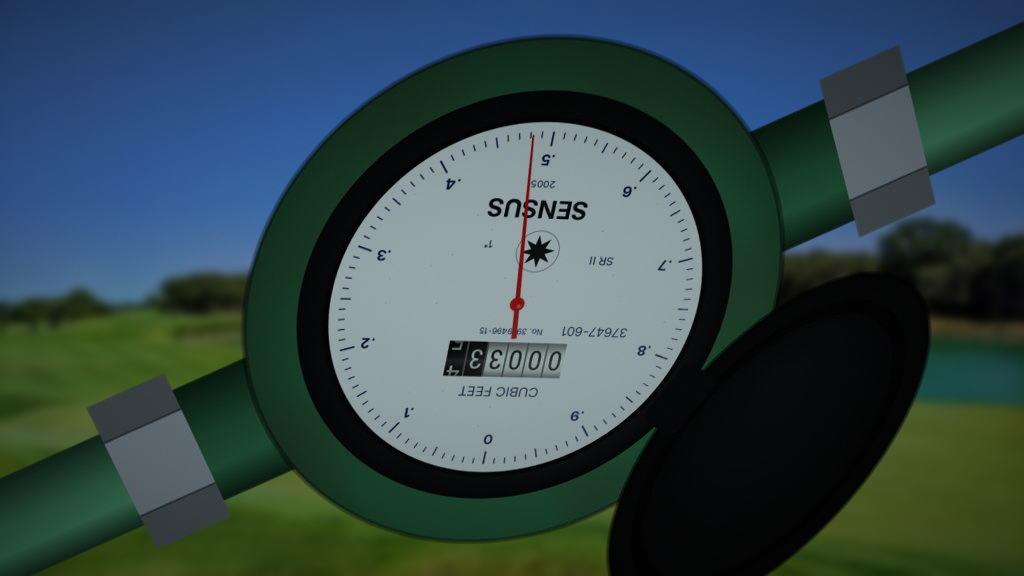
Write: 334.48; ft³
